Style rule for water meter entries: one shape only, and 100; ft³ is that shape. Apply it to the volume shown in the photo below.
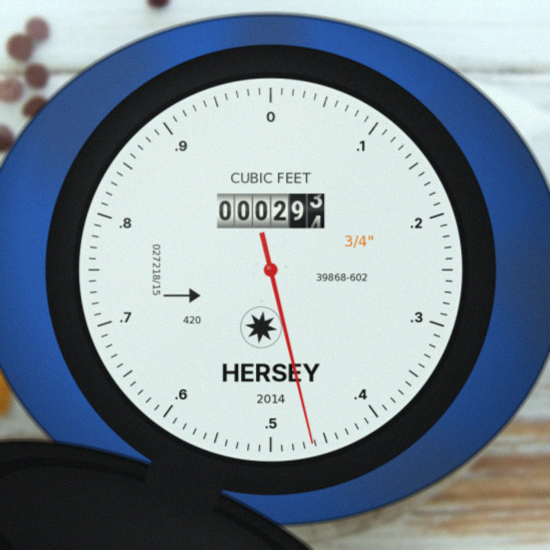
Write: 293.46; ft³
